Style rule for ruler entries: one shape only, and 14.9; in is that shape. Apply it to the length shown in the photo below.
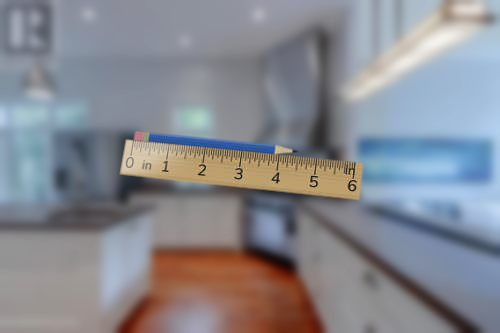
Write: 4.5; in
